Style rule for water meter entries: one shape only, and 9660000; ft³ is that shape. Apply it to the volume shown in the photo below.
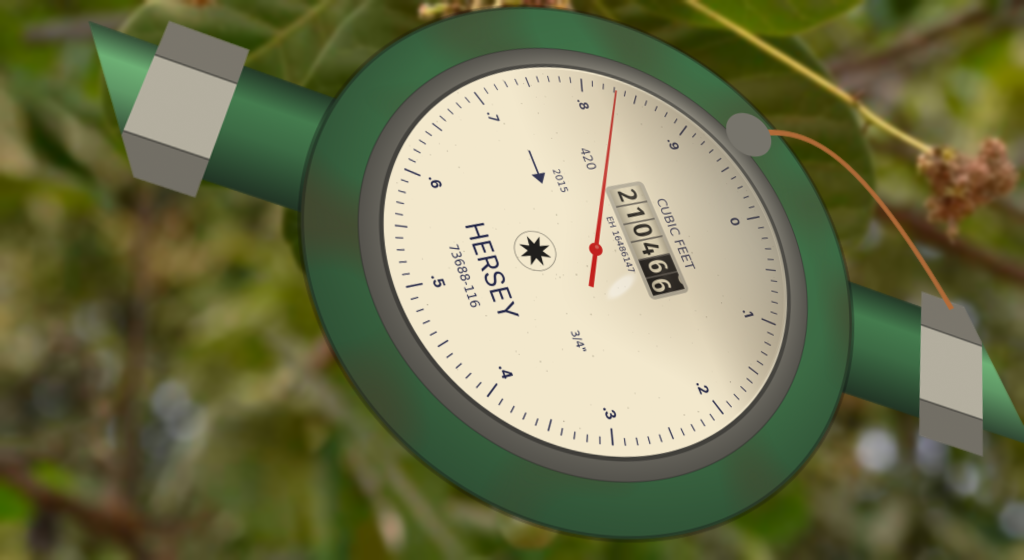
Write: 210465.83; ft³
